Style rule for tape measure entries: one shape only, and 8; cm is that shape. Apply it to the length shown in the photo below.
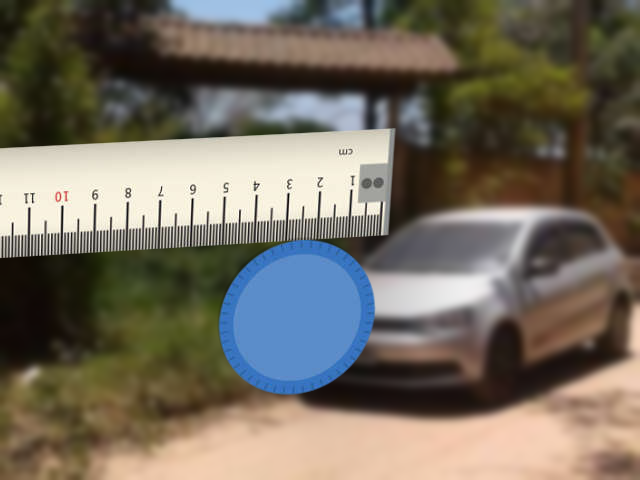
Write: 5; cm
